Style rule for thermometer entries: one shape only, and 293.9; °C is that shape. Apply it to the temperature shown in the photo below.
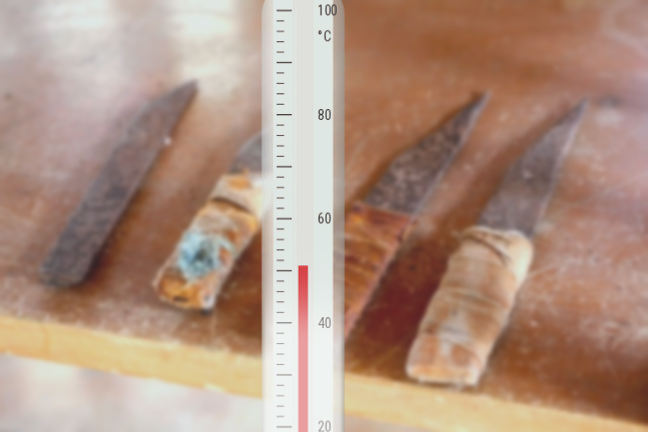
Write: 51; °C
